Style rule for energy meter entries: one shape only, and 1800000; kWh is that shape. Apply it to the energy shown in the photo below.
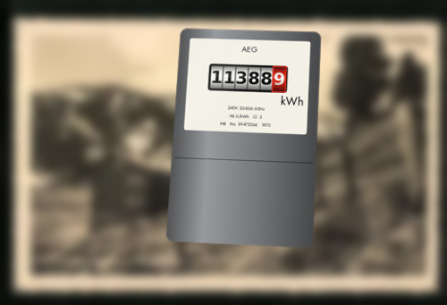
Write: 11388.9; kWh
